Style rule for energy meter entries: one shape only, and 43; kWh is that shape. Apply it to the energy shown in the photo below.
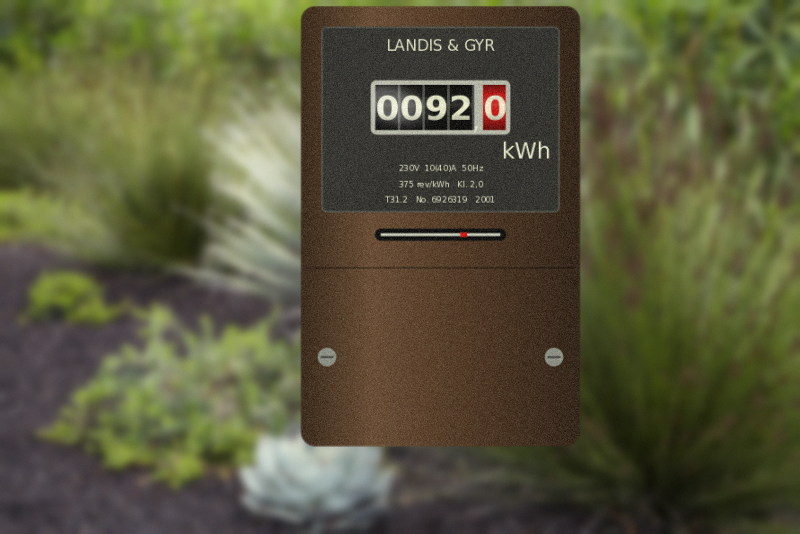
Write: 92.0; kWh
